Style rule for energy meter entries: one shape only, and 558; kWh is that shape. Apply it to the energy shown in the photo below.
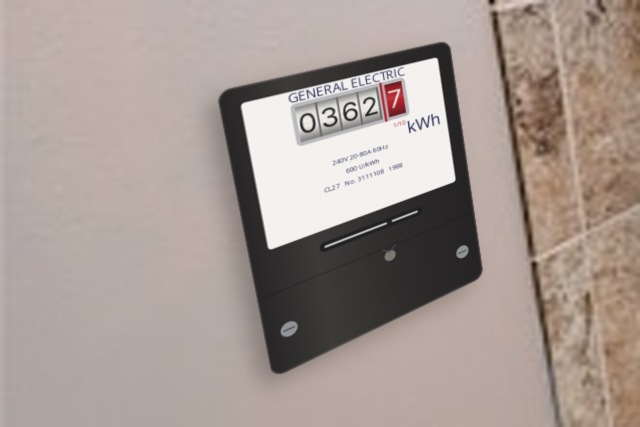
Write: 362.7; kWh
